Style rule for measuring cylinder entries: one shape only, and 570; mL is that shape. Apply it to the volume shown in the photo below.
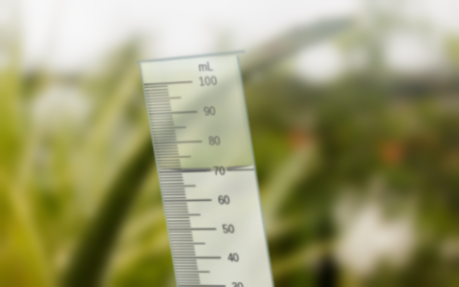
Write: 70; mL
